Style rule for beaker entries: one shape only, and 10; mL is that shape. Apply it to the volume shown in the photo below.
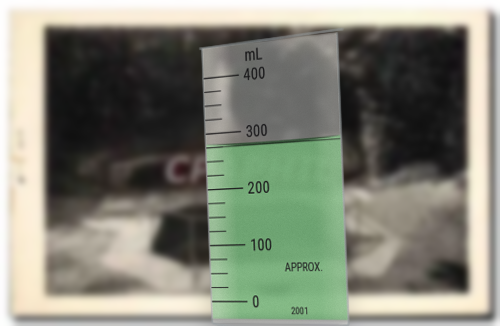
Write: 275; mL
